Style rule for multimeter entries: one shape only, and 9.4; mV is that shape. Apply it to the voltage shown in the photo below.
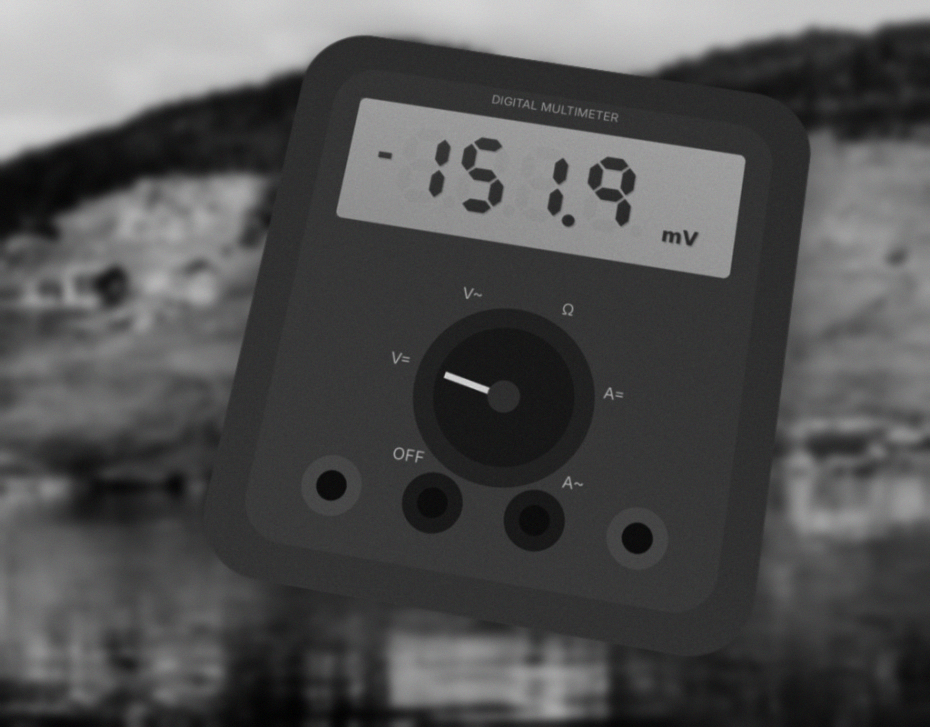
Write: -151.9; mV
